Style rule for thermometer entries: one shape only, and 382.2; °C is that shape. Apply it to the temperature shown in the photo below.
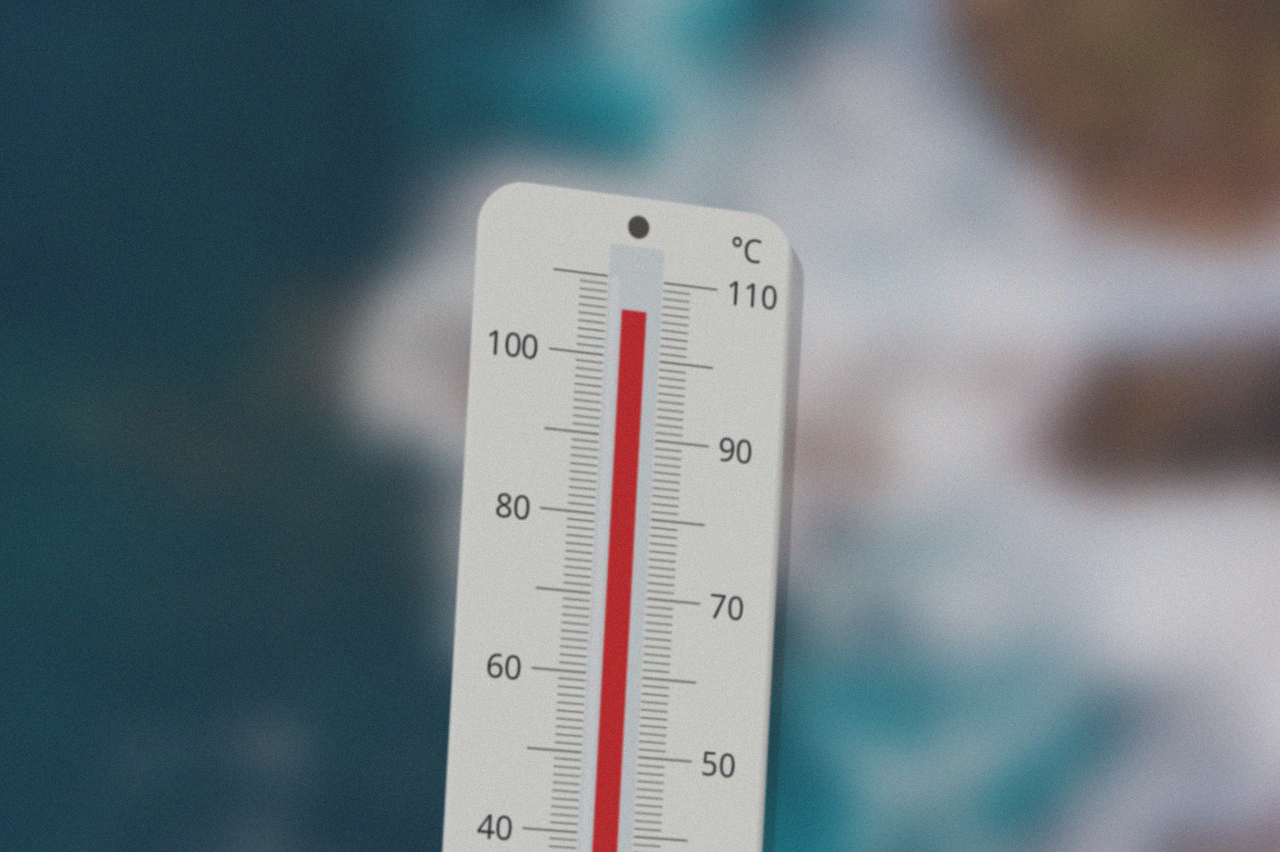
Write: 106; °C
